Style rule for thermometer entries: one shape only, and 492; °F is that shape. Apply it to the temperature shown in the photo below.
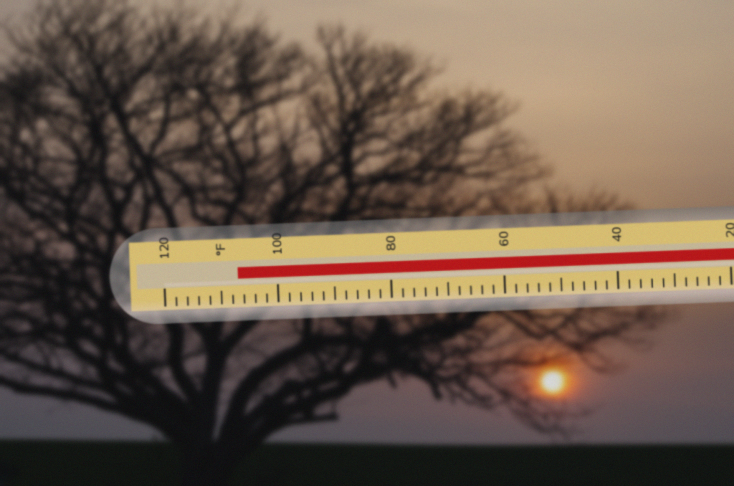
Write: 107; °F
